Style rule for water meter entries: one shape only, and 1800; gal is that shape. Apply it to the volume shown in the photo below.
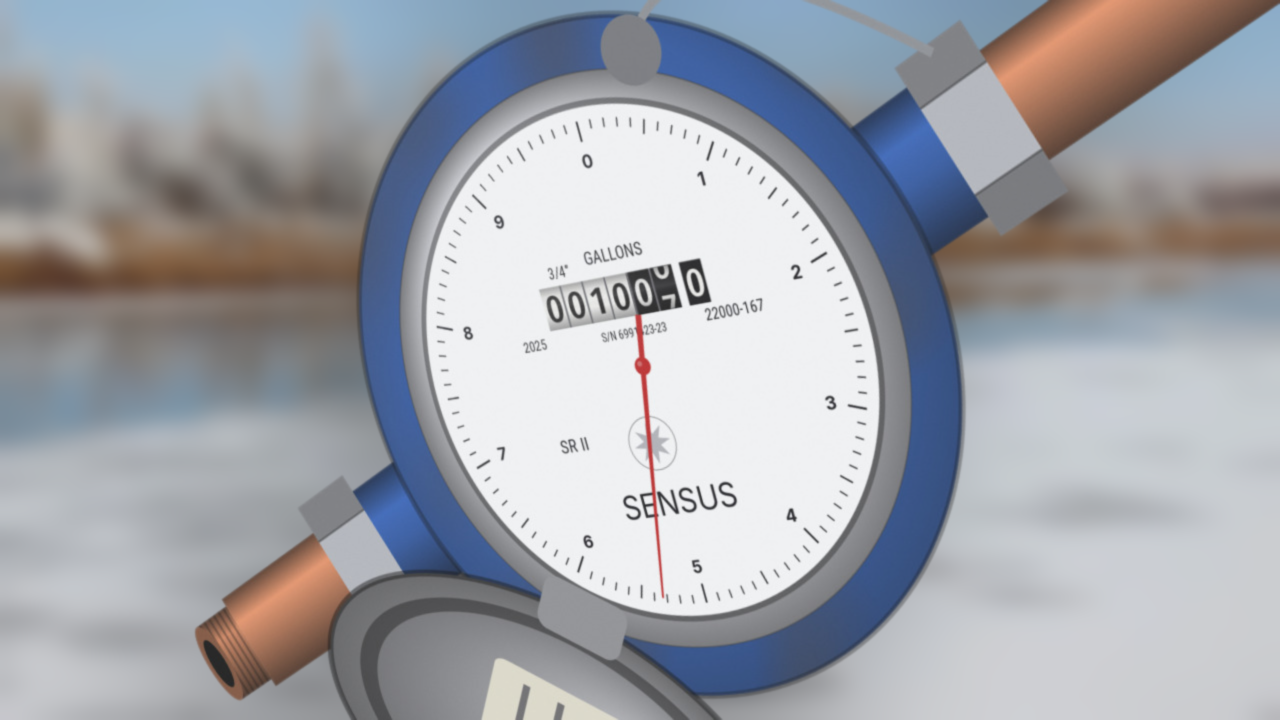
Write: 10065.3; gal
